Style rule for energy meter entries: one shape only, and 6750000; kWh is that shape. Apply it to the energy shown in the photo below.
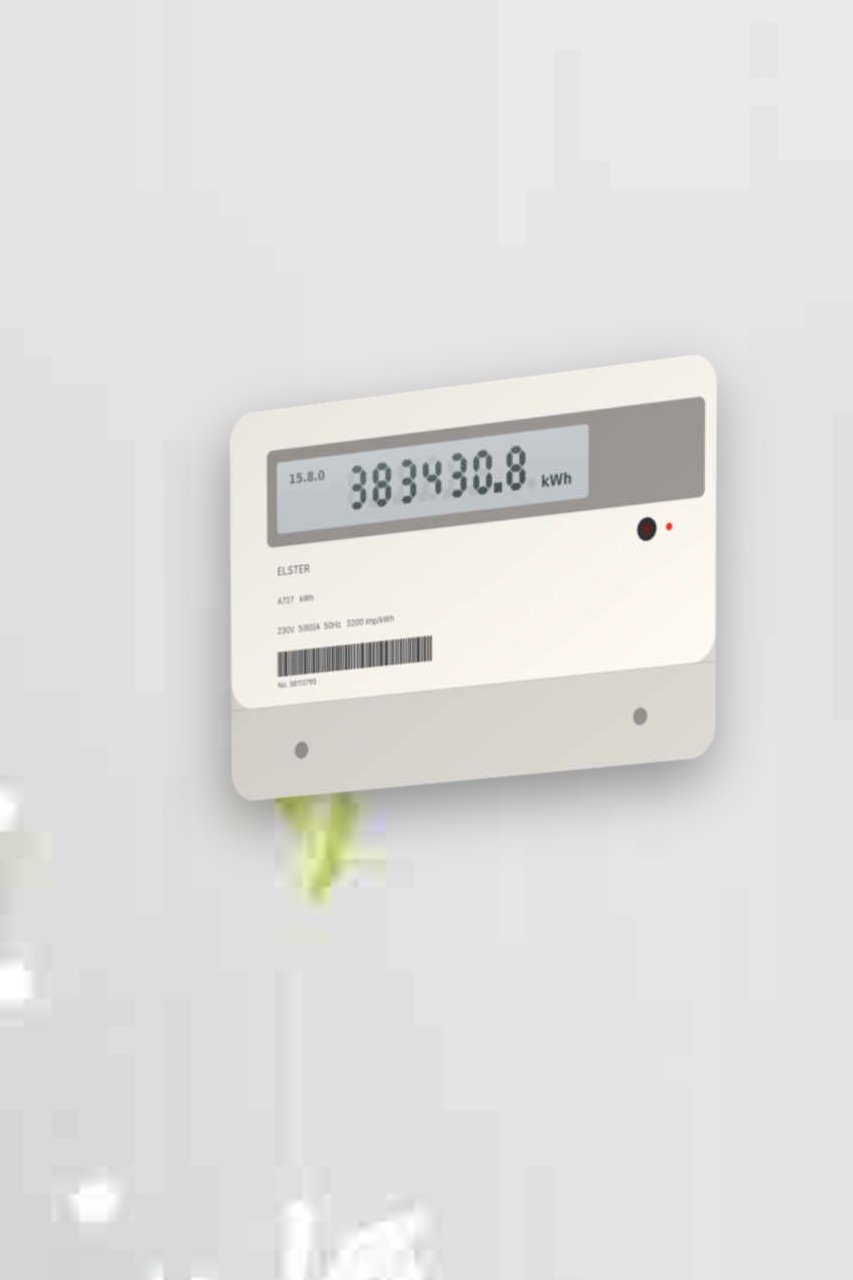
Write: 383430.8; kWh
